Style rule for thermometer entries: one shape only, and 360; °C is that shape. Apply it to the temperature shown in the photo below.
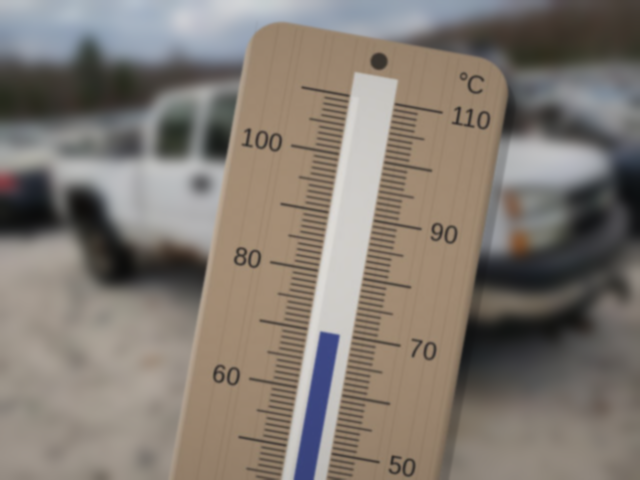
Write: 70; °C
